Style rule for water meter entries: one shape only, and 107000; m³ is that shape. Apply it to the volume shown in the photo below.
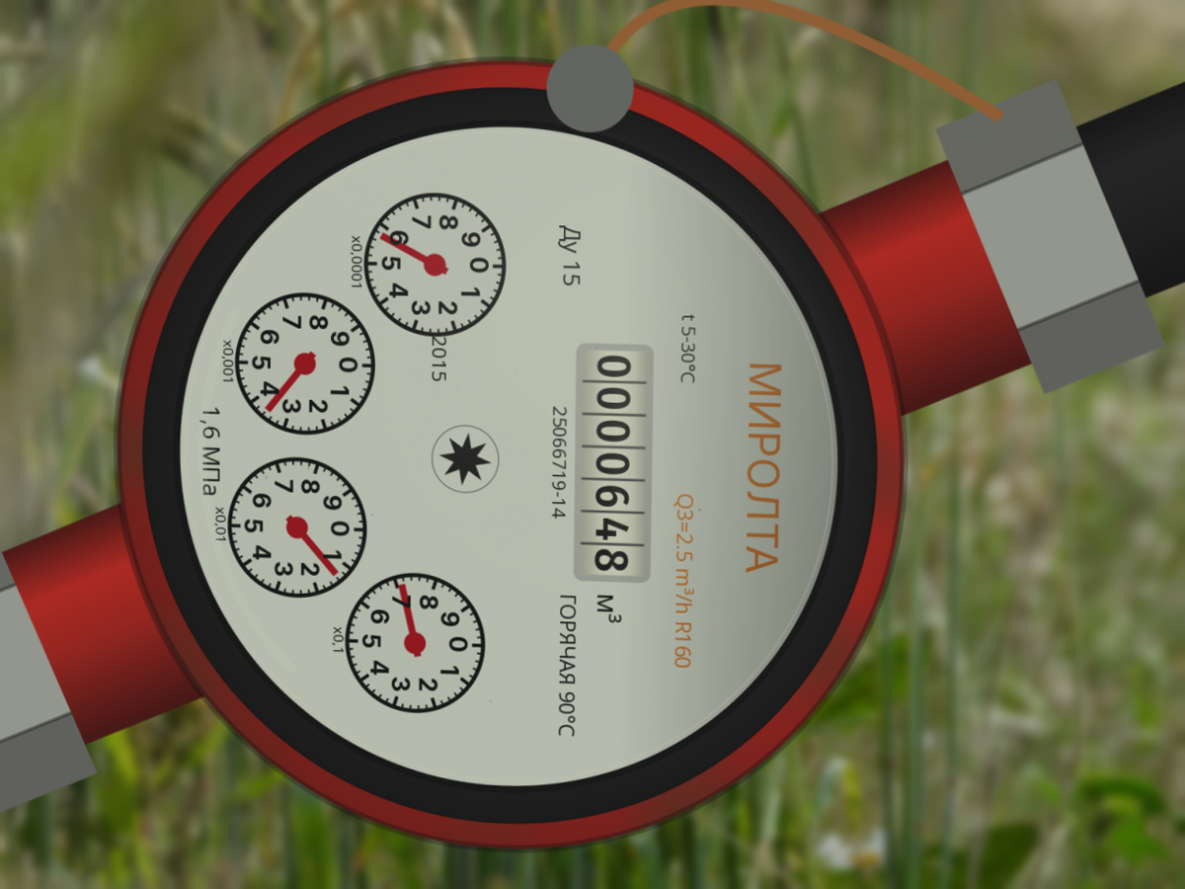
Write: 648.7135; m³
